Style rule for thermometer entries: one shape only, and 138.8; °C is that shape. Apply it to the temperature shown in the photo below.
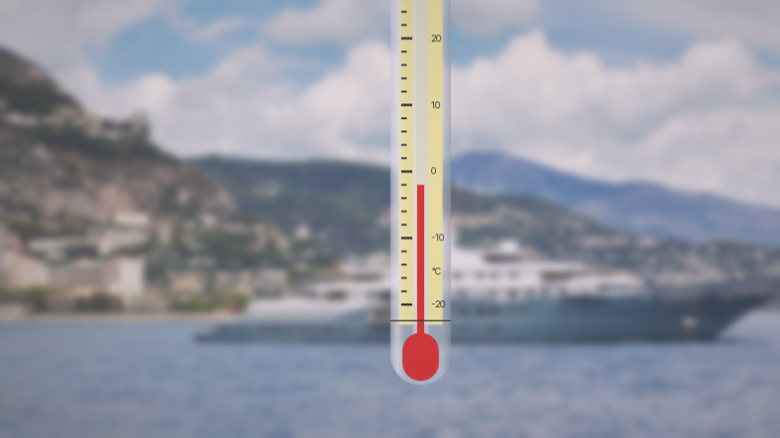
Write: -2; °C
